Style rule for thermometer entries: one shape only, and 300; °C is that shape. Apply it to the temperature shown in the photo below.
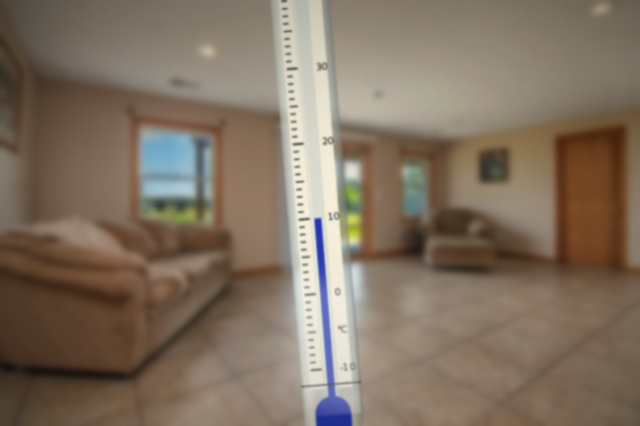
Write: 10; °C
